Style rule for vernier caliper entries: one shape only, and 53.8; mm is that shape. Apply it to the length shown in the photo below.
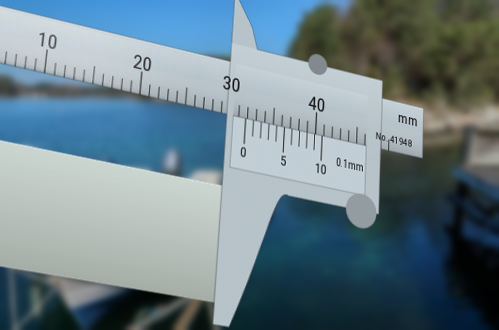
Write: 31.8; mm
